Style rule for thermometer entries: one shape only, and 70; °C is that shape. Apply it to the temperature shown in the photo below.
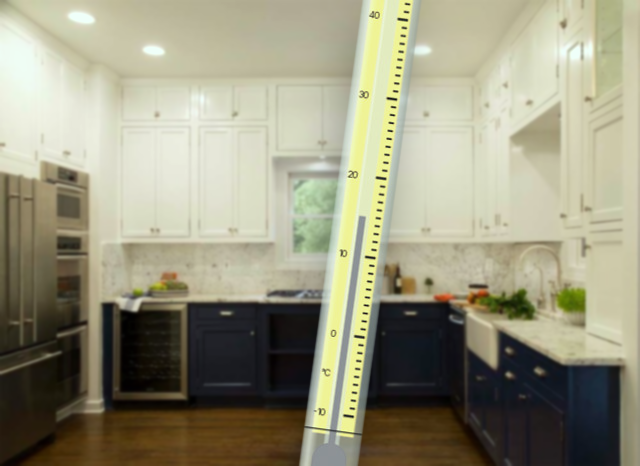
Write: 15; °C
